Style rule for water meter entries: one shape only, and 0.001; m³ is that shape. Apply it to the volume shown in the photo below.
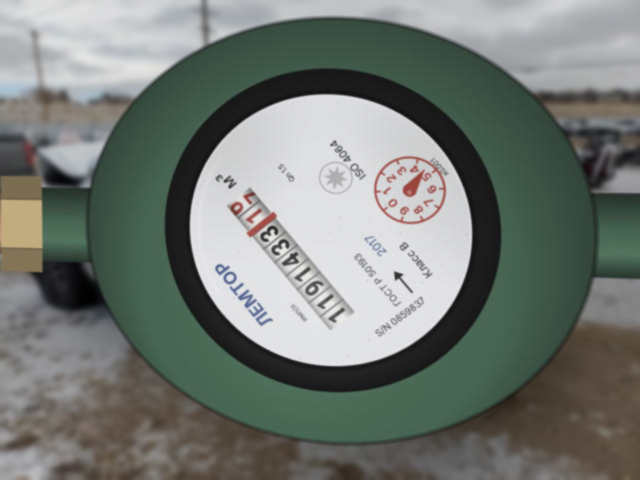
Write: 1191433.164; m³
